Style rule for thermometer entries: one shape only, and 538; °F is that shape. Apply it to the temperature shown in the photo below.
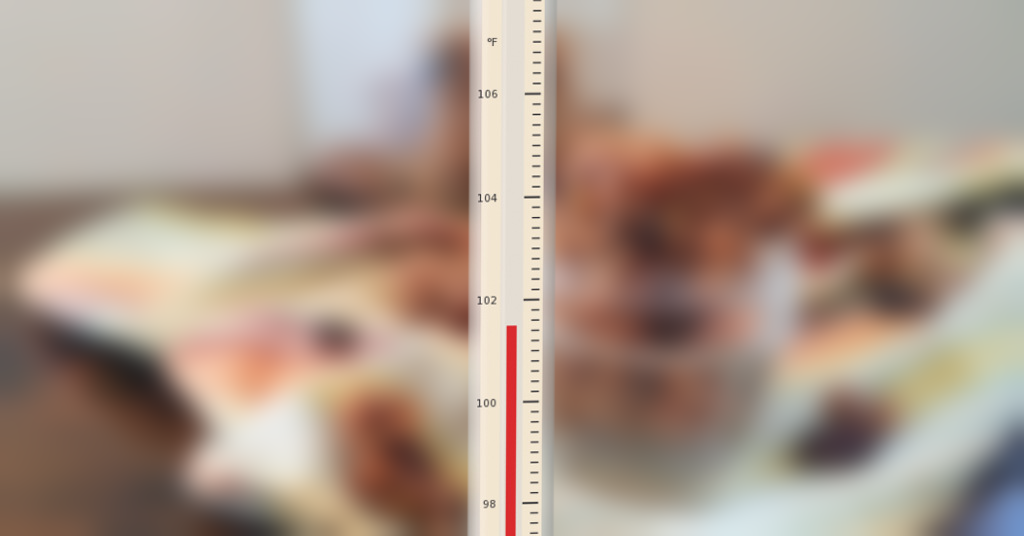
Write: 101.5; °F
